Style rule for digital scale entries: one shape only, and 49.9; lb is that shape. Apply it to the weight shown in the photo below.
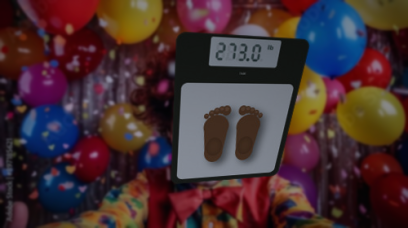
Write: 273.0; lb
